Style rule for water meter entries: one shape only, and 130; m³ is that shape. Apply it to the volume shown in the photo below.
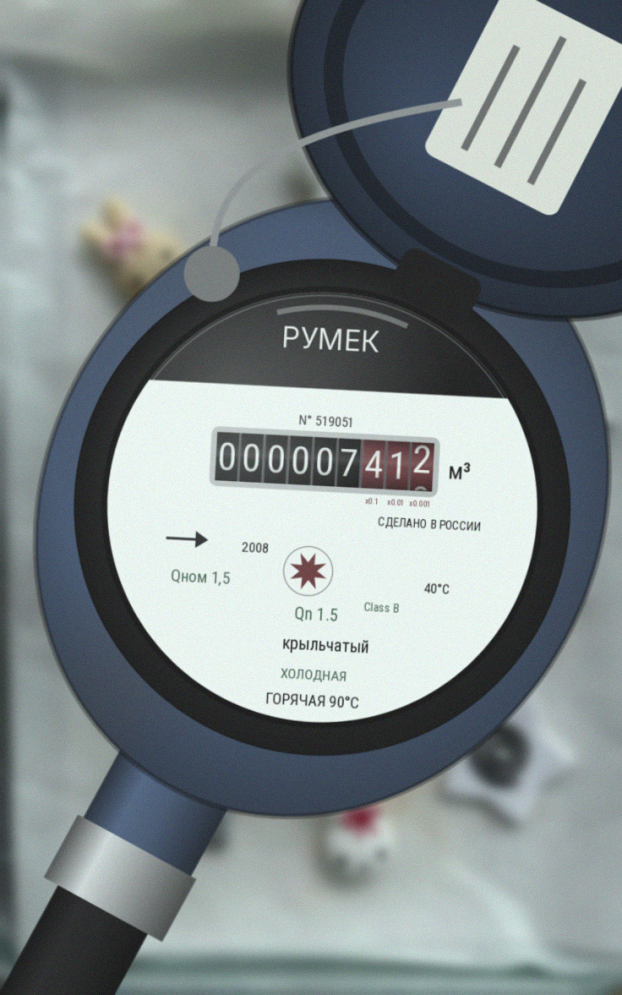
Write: 7.412; m³
